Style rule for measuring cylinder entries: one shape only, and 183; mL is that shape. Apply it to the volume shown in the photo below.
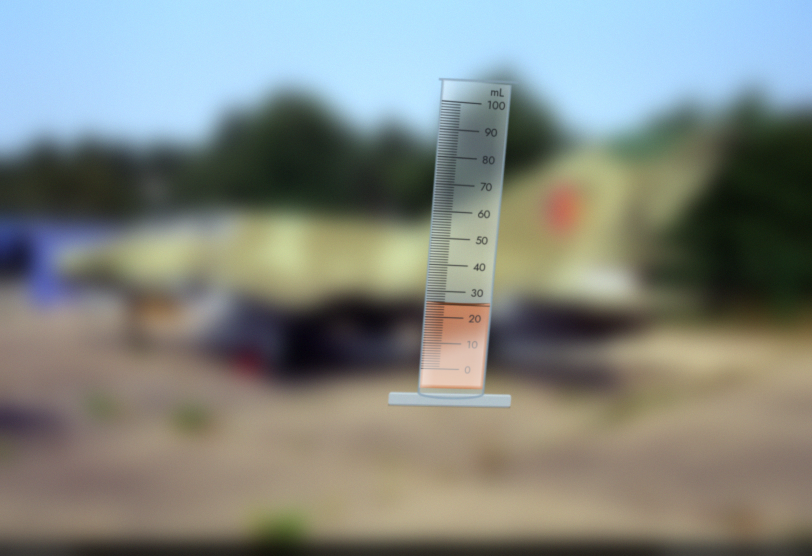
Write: 25; mL
